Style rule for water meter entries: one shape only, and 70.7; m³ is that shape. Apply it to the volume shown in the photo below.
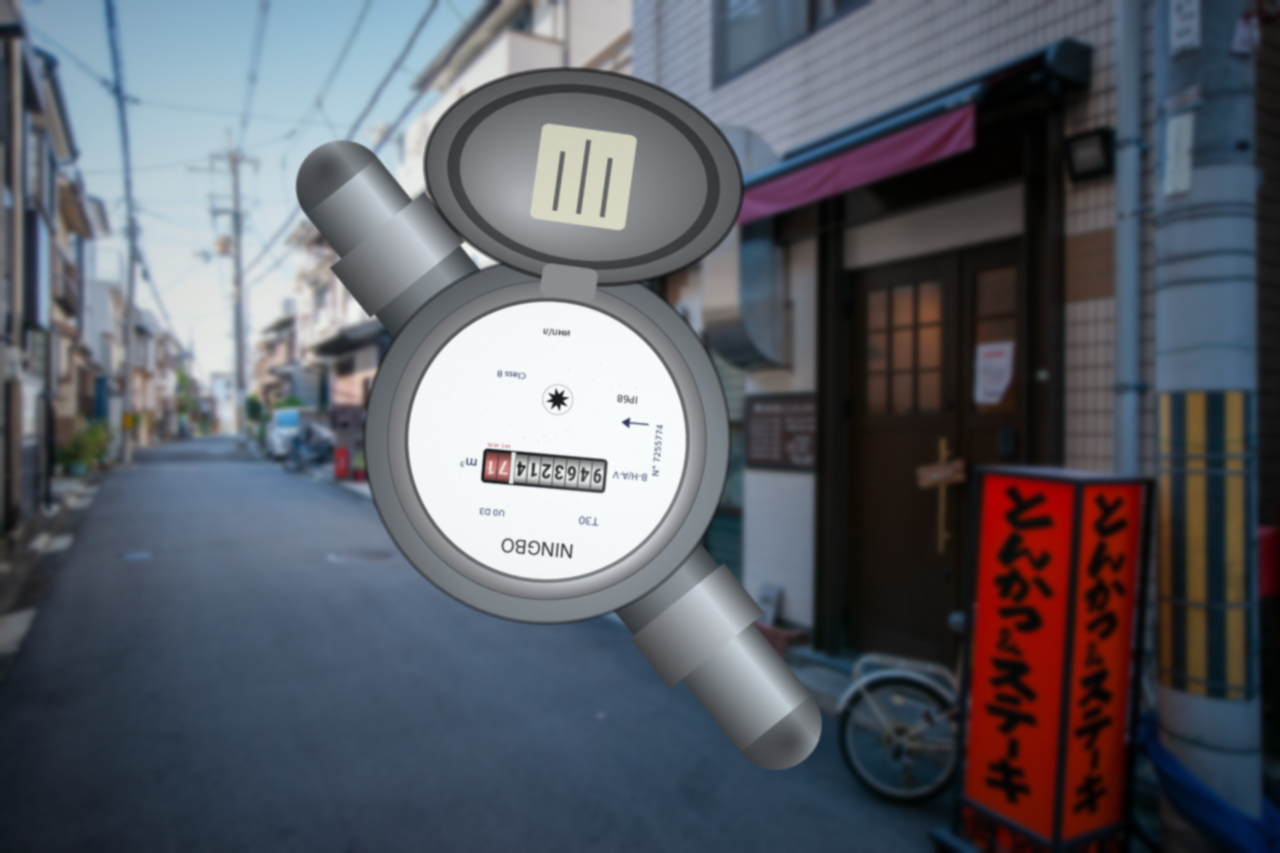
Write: 9463214.71; m³
